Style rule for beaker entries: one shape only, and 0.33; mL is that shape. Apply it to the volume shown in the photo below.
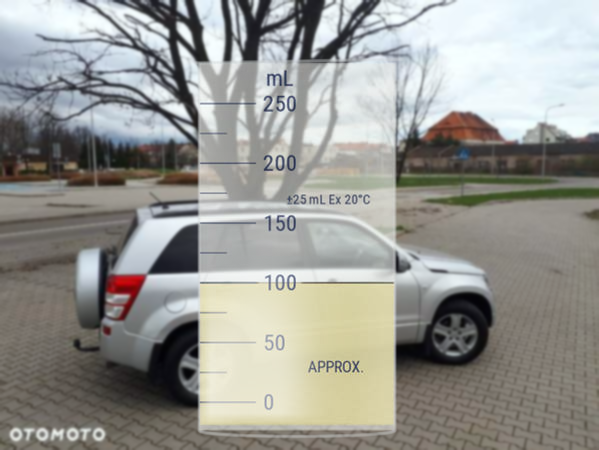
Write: 100; mL
